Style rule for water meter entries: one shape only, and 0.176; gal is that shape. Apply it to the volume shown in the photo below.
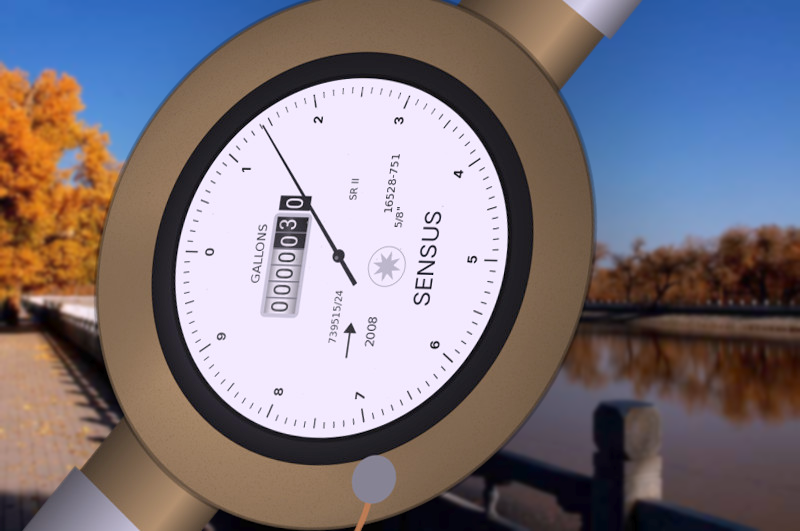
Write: 31.4; gal
